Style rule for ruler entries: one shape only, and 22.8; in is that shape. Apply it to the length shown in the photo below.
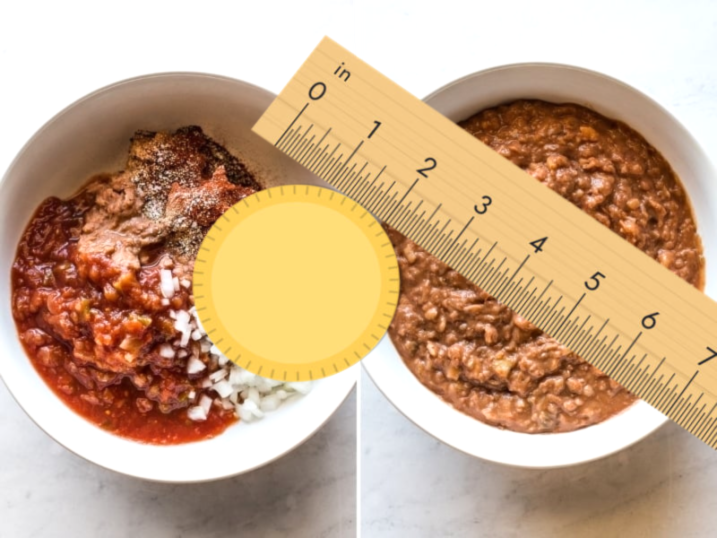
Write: 3; in
